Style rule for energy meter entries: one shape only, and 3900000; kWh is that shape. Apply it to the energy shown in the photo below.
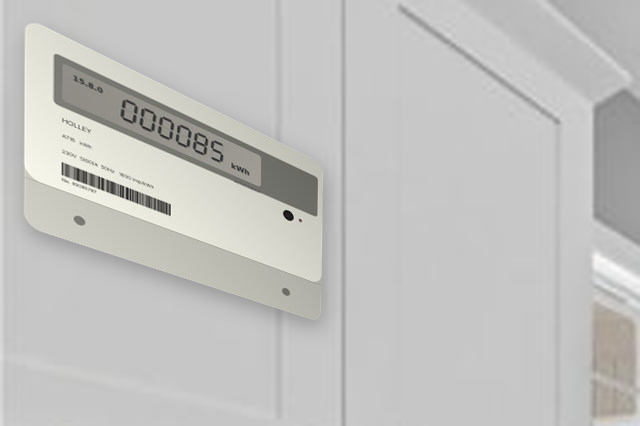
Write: 85; kWh
